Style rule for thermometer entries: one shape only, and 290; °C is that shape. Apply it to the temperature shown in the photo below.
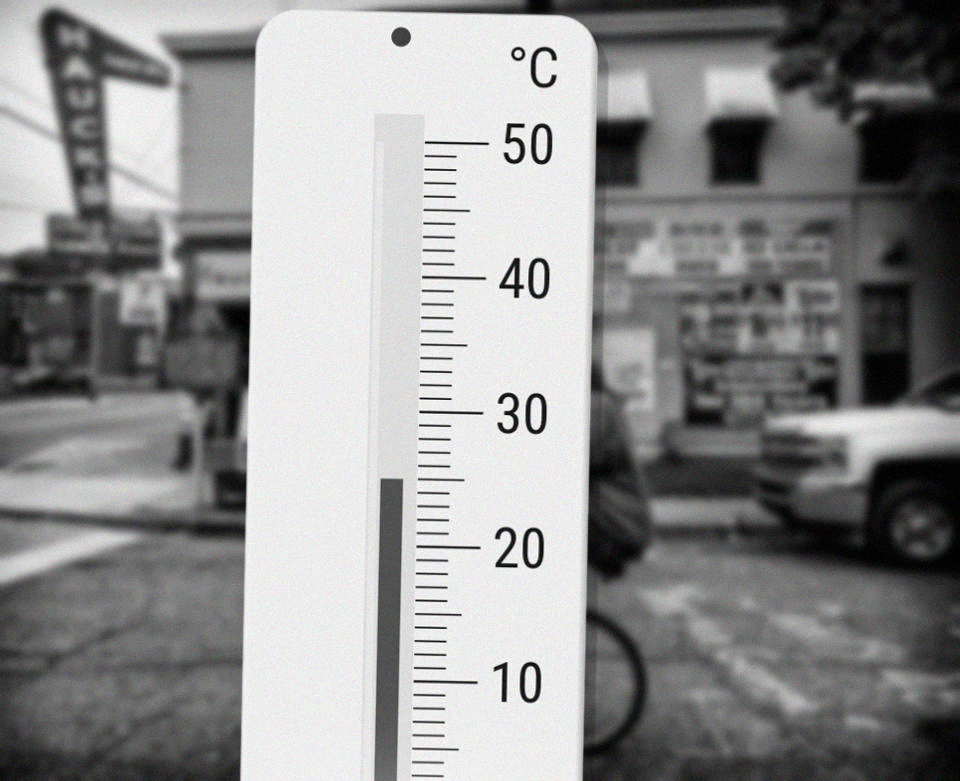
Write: 25; °C
